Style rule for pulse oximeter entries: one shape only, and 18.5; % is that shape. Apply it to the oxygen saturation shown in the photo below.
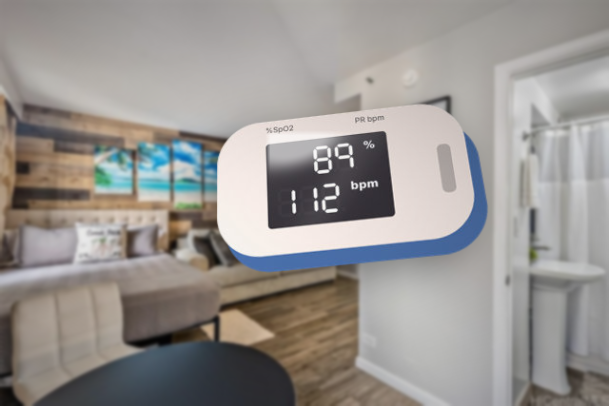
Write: 89; %
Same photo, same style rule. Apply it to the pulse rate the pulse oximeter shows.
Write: 112; bpm
